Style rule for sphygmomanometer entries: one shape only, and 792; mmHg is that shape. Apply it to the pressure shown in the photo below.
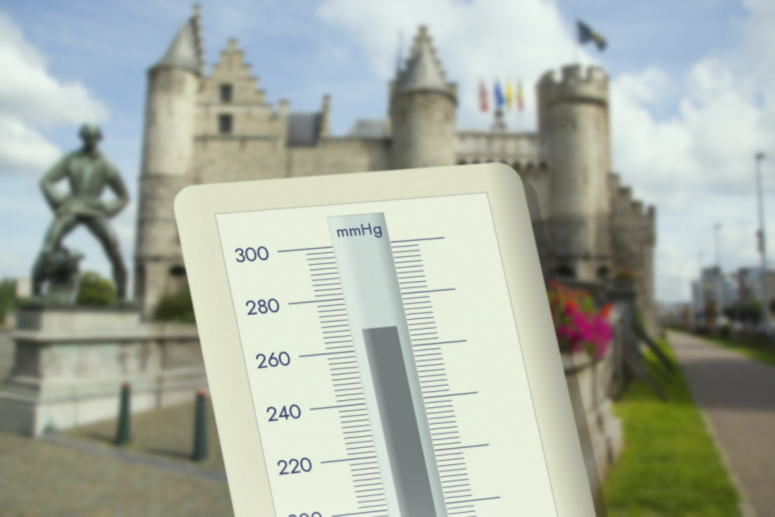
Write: 268; mmHg
